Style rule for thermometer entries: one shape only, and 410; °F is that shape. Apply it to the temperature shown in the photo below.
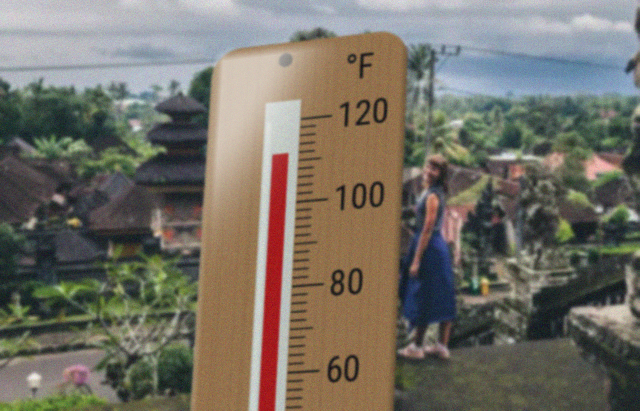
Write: 112; °F
